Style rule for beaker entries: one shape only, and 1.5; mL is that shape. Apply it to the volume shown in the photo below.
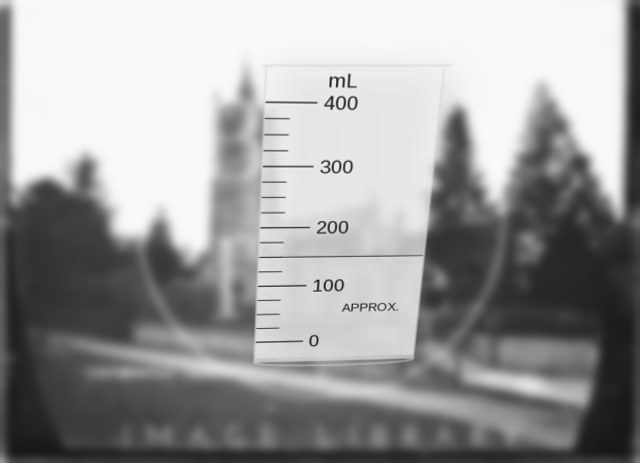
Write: 150; mL
